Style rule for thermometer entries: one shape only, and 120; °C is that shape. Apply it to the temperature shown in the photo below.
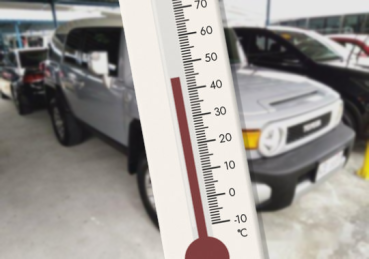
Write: 45; °C
